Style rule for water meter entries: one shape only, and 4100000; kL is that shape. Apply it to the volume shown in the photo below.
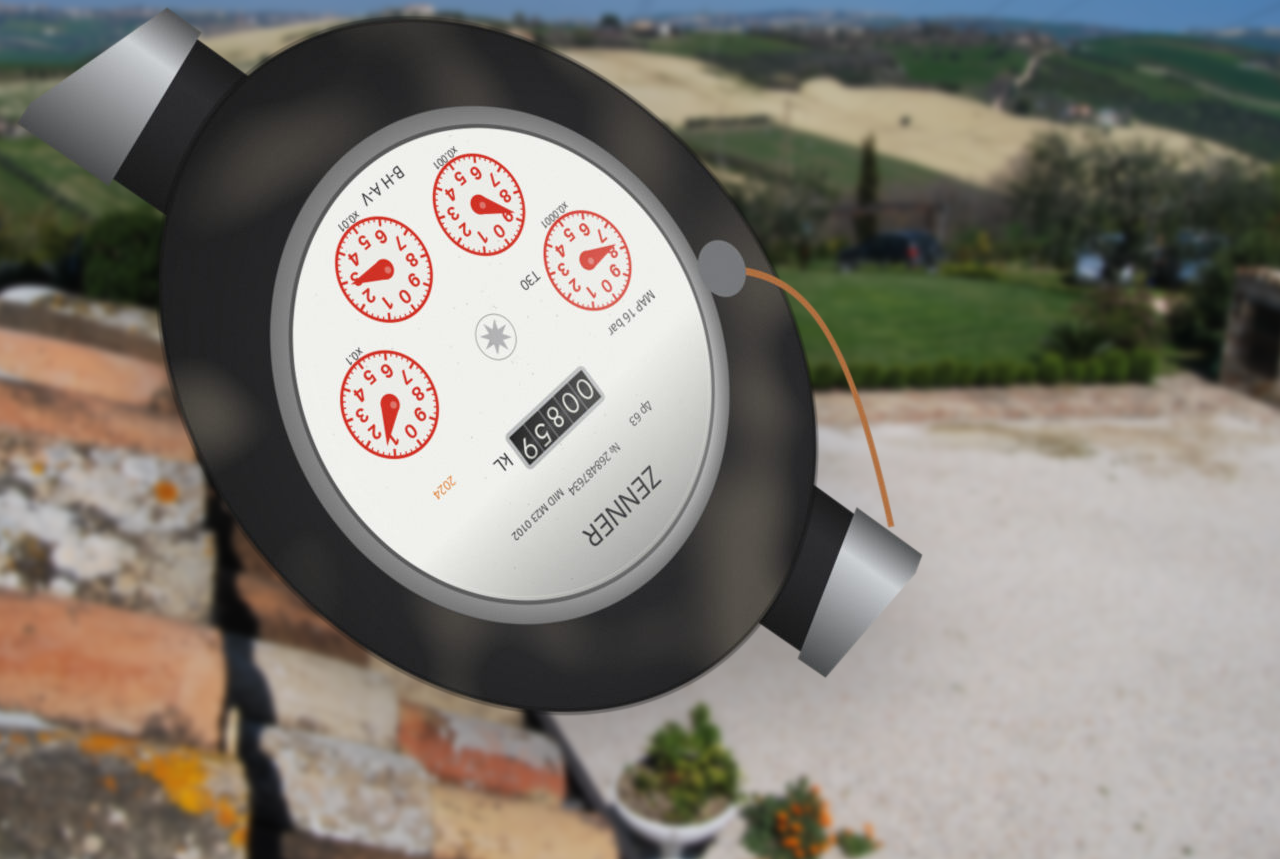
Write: 859.1287; kL
